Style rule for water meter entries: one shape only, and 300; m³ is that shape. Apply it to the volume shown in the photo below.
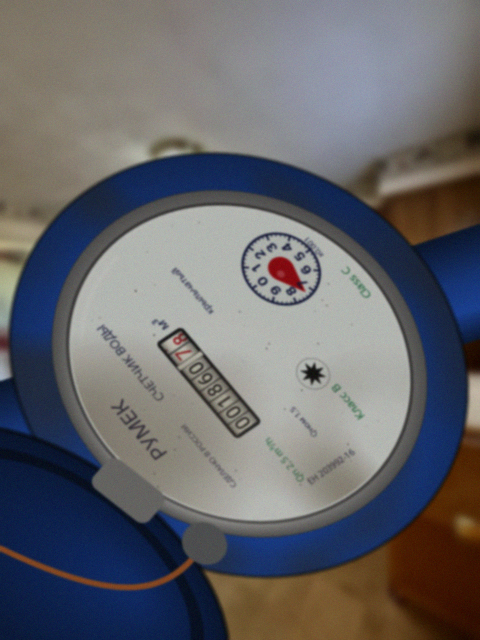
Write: 1860.777; m³
